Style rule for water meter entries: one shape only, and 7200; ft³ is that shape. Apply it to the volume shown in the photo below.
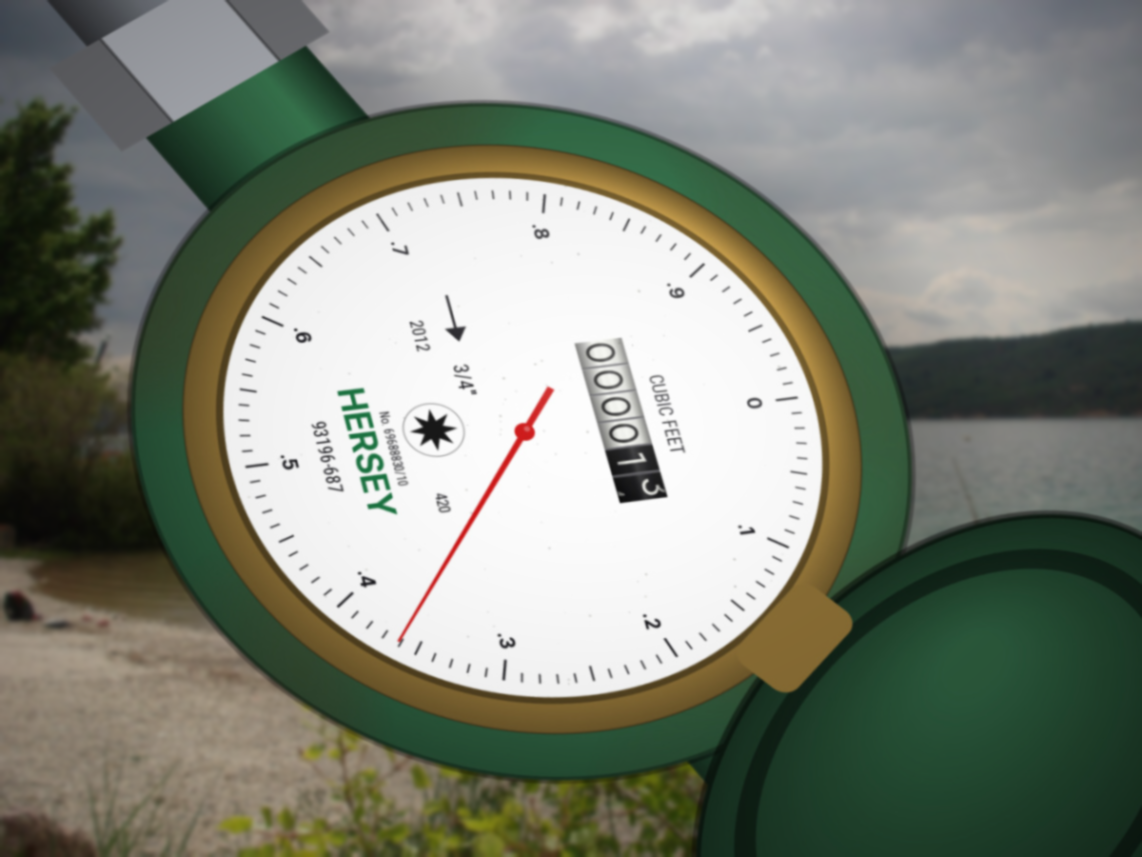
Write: 13.36; ft³
